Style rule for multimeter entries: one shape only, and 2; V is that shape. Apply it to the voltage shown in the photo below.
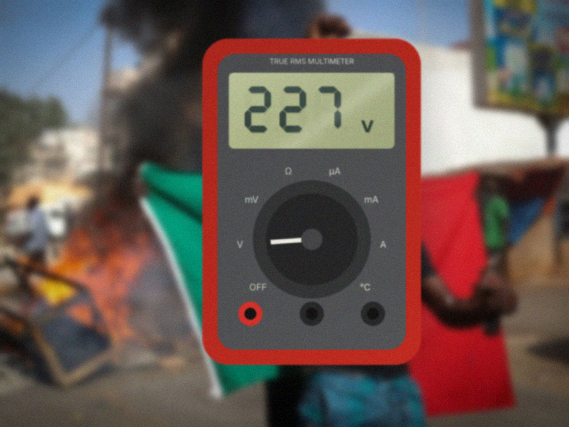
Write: 227; V
